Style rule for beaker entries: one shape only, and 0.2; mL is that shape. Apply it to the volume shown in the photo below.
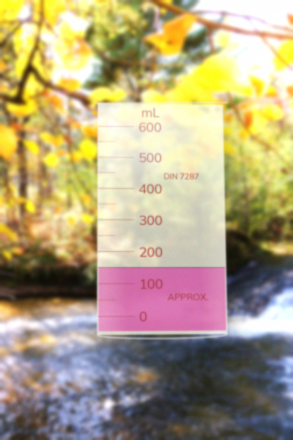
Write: 150; mL
